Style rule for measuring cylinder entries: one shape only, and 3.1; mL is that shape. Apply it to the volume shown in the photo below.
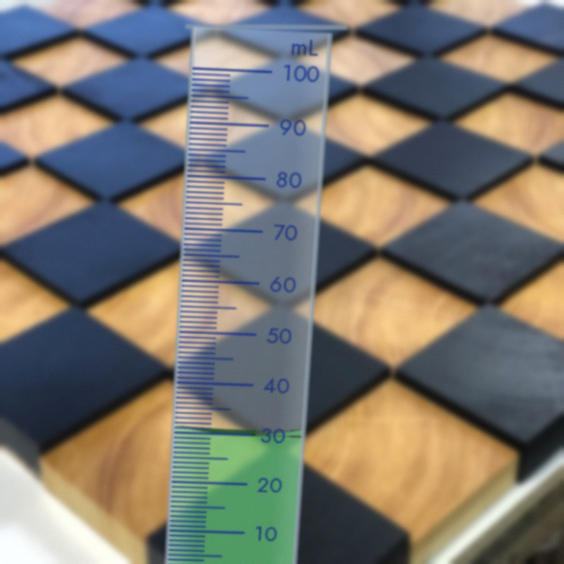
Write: 30; mL
